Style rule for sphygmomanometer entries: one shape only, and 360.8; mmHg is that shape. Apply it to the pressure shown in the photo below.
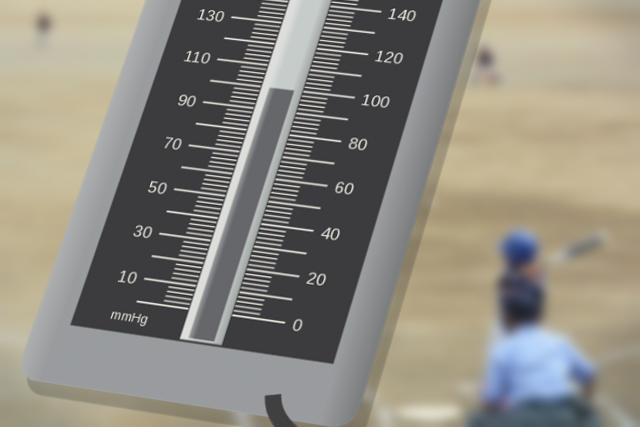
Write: 100; mmHg
